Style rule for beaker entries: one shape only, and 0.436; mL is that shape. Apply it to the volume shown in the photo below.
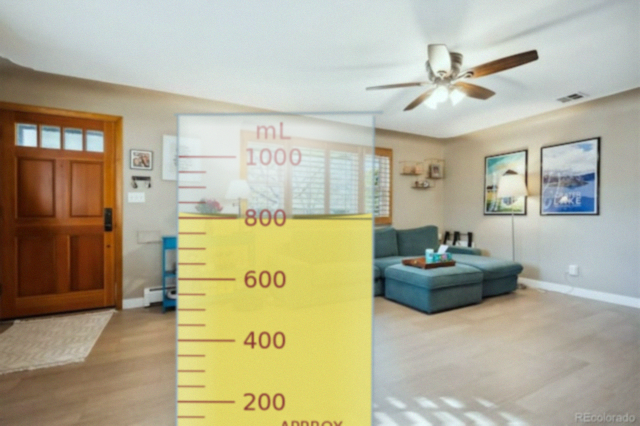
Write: 800; mL
